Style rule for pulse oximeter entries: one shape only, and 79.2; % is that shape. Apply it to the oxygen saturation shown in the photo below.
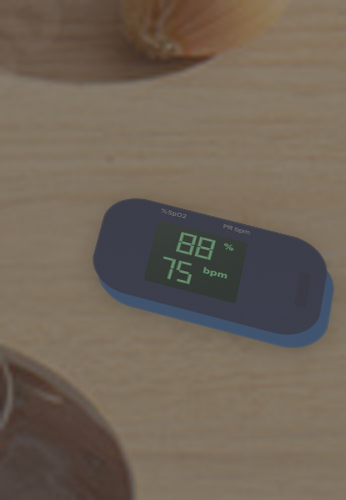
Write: 88; %
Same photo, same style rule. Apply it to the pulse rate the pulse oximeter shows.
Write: 75; bpm
